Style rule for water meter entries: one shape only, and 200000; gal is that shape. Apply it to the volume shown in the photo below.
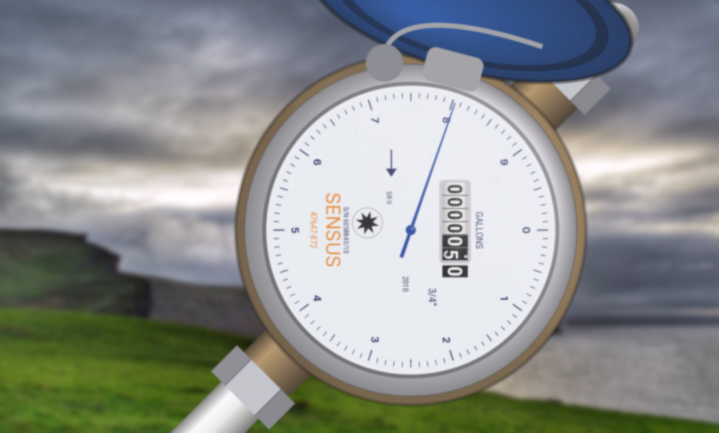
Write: 48.0; gal
